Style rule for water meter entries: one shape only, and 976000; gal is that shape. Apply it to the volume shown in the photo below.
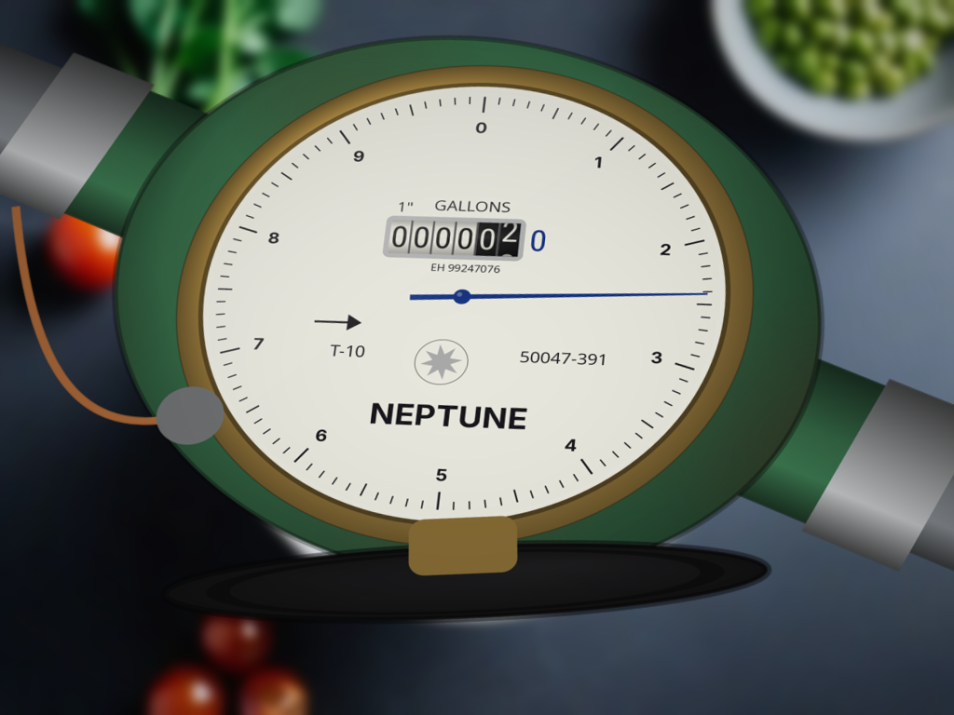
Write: 22.4; gal
